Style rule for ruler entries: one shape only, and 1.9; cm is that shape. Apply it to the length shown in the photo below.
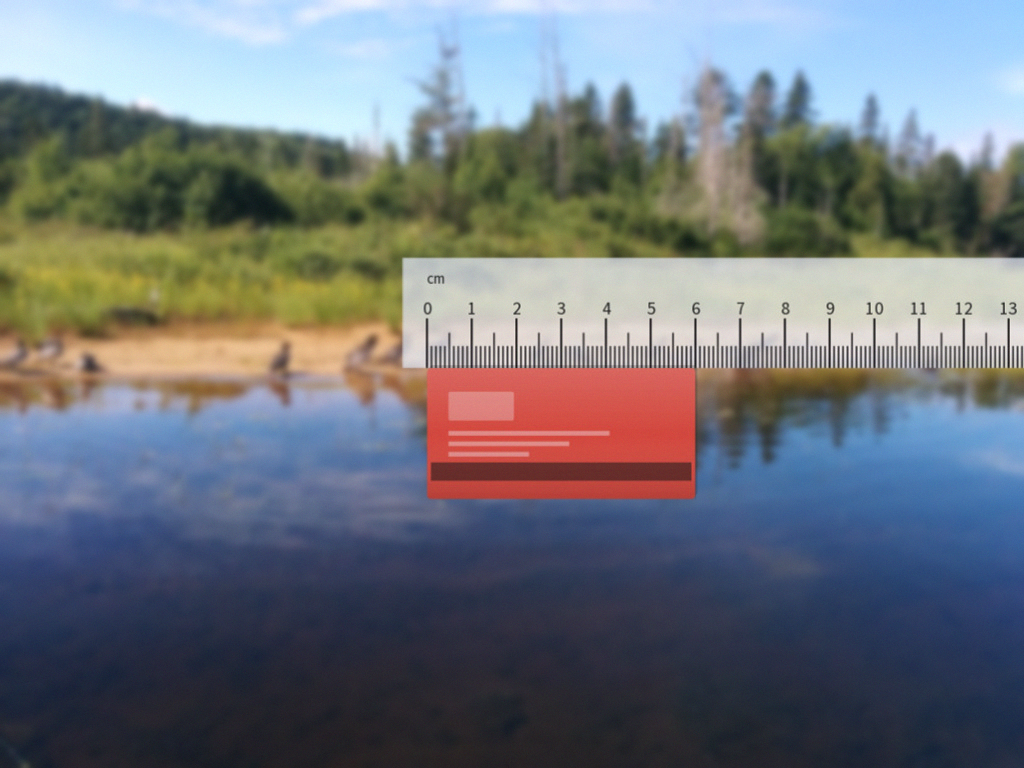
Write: 6; cm
